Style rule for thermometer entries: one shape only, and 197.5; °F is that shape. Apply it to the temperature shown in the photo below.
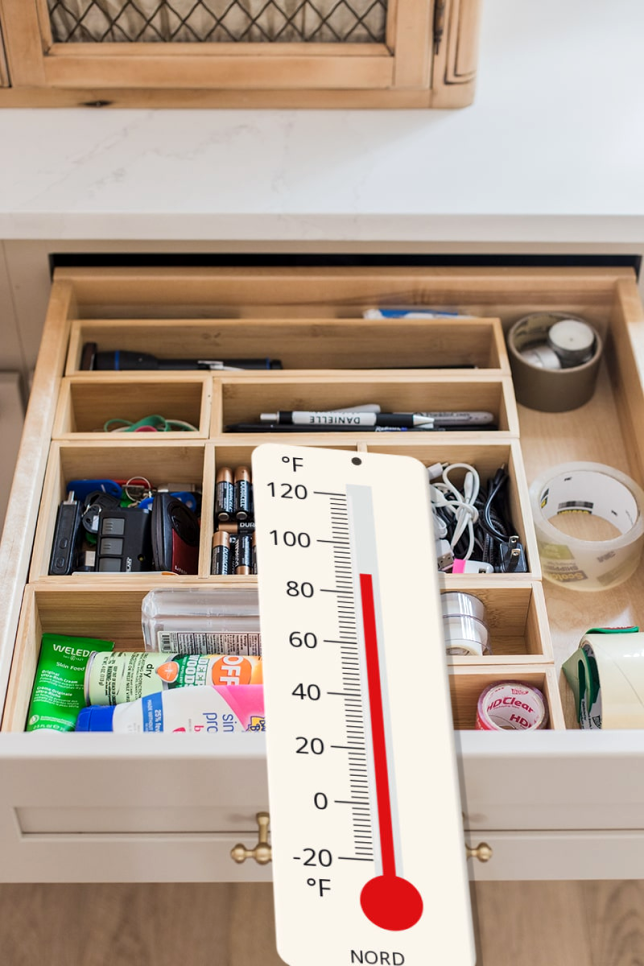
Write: 88; °F
